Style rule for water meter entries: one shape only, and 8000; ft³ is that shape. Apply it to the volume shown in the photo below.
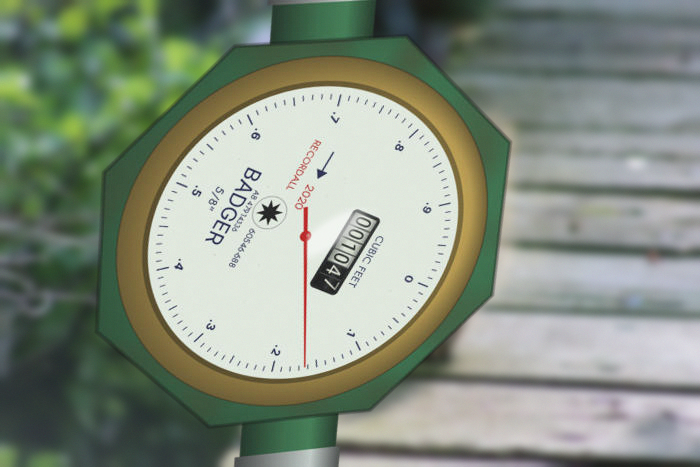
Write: 1047.16; ft³
